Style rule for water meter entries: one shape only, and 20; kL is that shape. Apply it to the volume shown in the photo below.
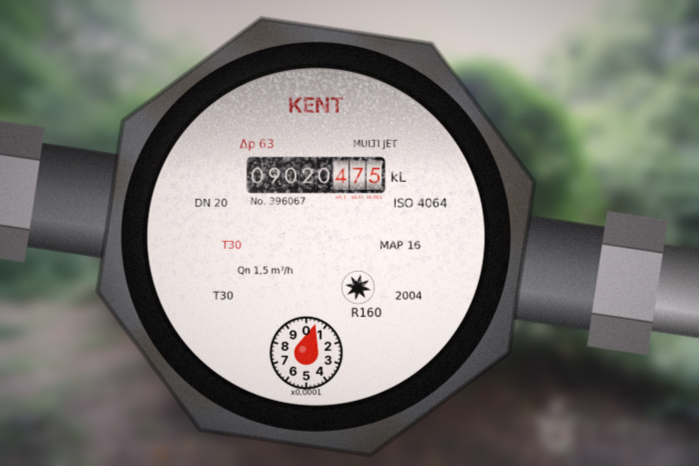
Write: 9020.4750; kL
